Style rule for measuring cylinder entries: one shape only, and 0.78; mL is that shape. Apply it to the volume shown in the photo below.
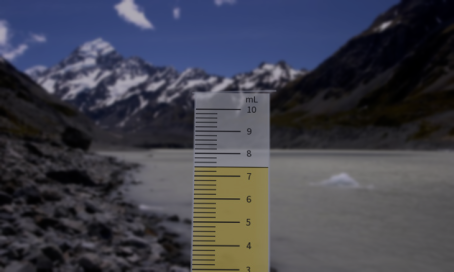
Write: 7.4; mL
